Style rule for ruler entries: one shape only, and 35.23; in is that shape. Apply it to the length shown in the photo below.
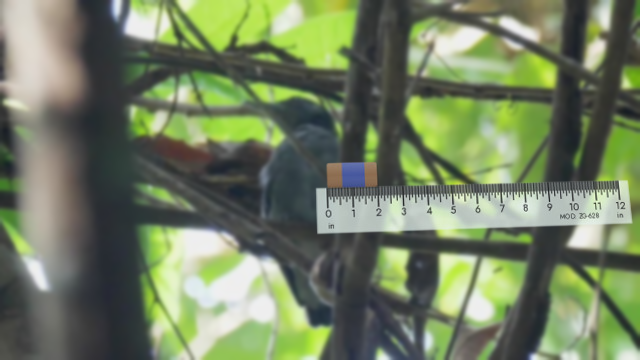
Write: 2; in
